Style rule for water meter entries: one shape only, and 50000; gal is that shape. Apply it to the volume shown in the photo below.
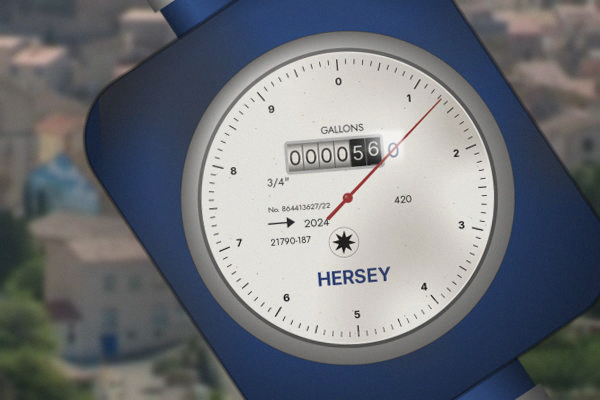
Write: 561.3; gal
